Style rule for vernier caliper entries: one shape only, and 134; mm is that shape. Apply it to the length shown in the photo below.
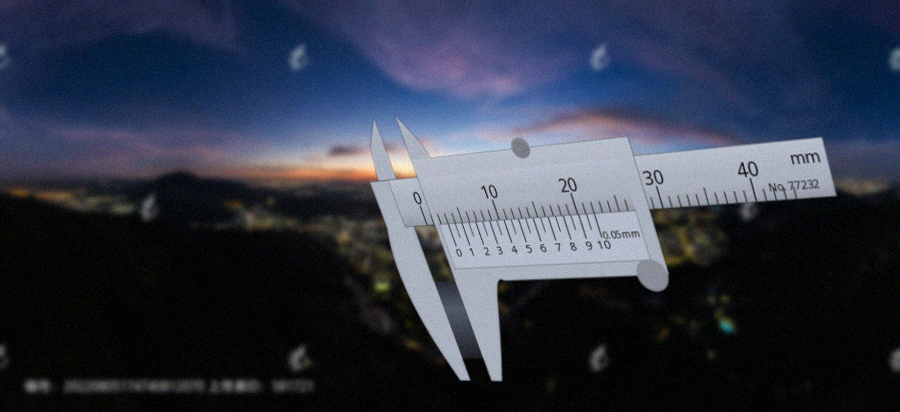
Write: 3.0; mm
